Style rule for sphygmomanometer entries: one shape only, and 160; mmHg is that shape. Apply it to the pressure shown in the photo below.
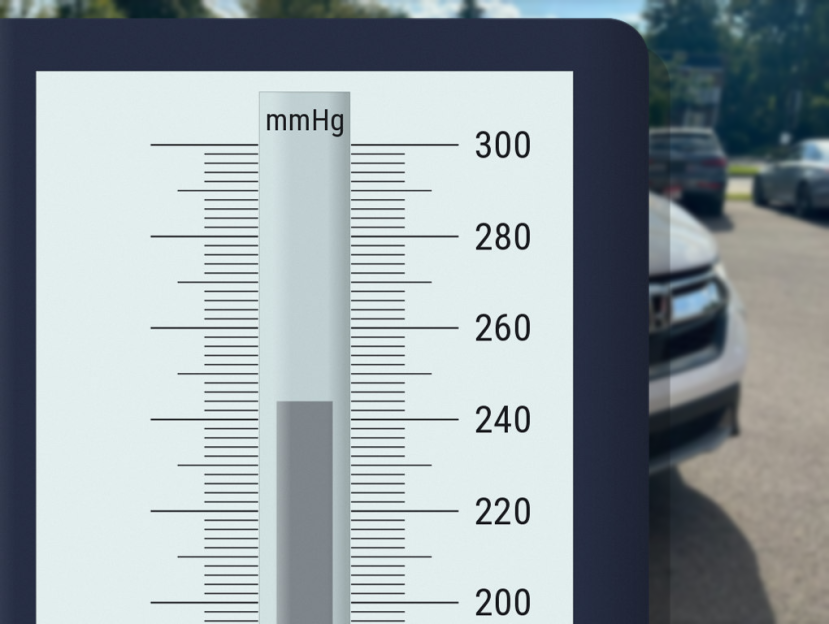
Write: 244; mmHg
